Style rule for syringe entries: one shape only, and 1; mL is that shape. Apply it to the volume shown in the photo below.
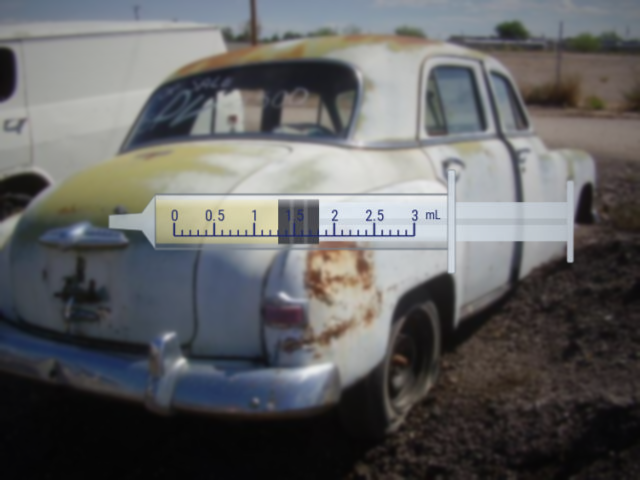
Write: 1.3; mL
